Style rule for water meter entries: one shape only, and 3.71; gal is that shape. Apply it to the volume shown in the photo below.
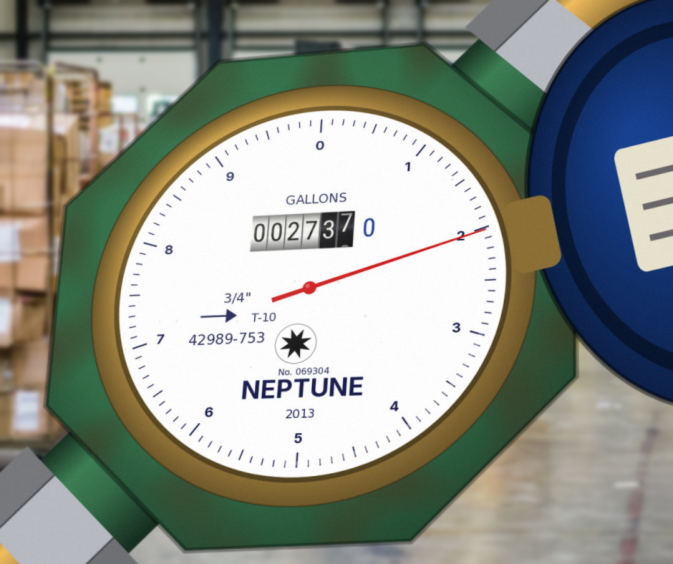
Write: 27372.0; gal
